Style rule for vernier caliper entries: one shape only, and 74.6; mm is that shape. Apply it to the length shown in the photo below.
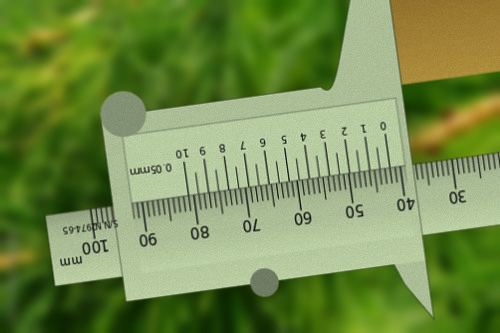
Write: 42.0; mm
